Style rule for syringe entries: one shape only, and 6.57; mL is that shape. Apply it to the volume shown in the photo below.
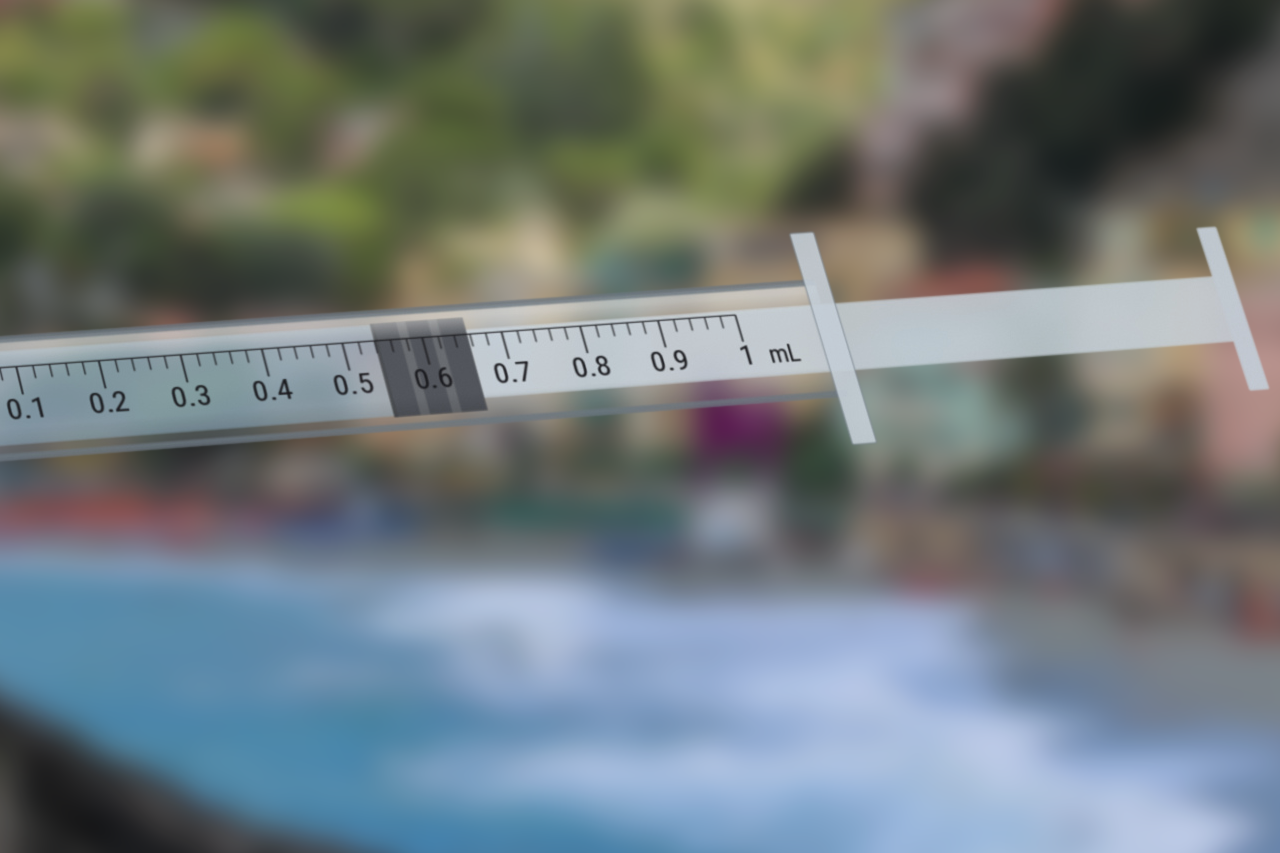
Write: 0.54; mL
